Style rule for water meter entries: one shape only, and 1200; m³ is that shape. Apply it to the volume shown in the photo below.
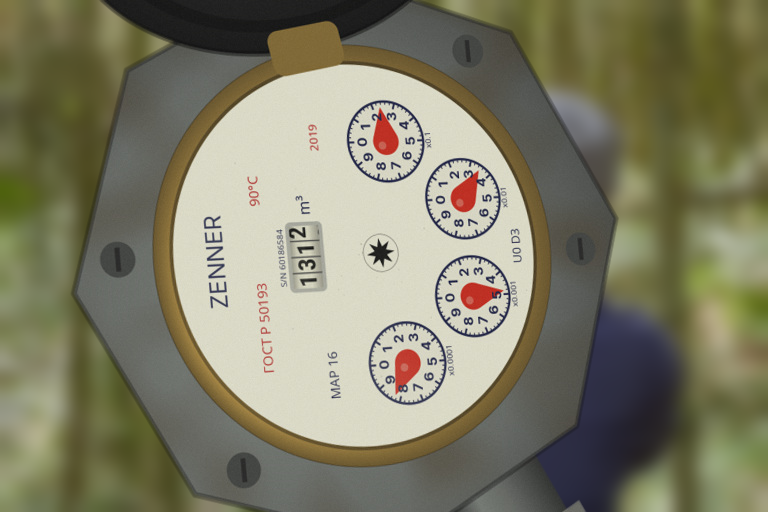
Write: 1312.2348; m³
